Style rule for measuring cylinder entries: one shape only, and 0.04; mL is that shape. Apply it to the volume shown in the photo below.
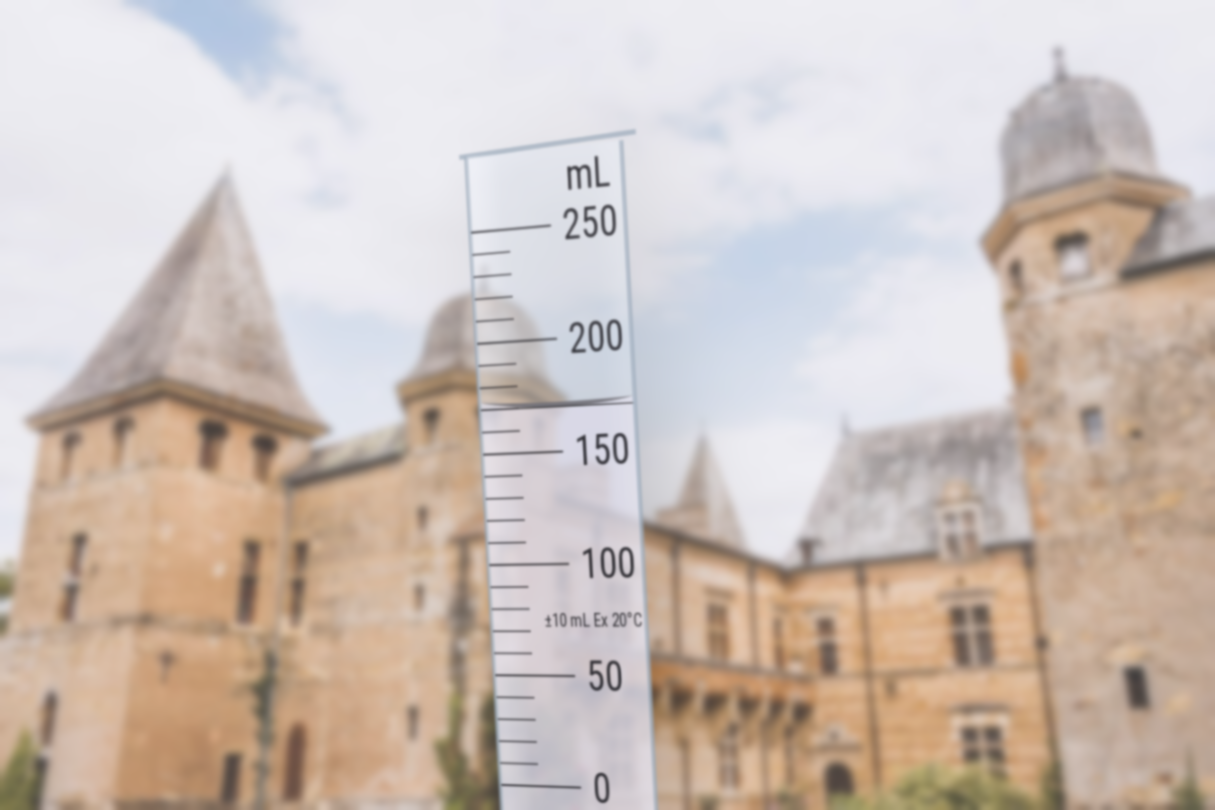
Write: 170; mL
